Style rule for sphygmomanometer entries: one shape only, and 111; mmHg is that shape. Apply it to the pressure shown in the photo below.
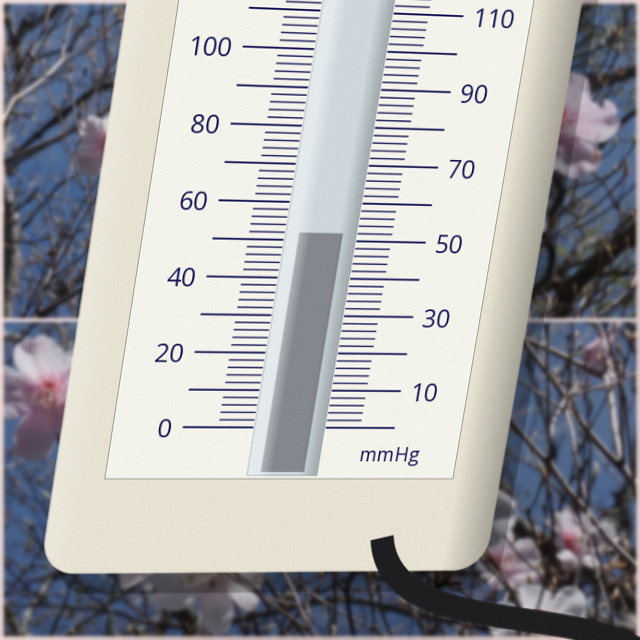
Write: 52; mmHg
